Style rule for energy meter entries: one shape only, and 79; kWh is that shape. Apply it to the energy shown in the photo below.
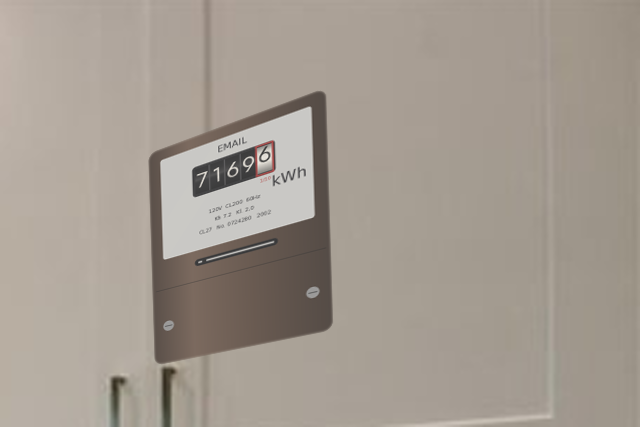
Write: 7169.6; kWh
